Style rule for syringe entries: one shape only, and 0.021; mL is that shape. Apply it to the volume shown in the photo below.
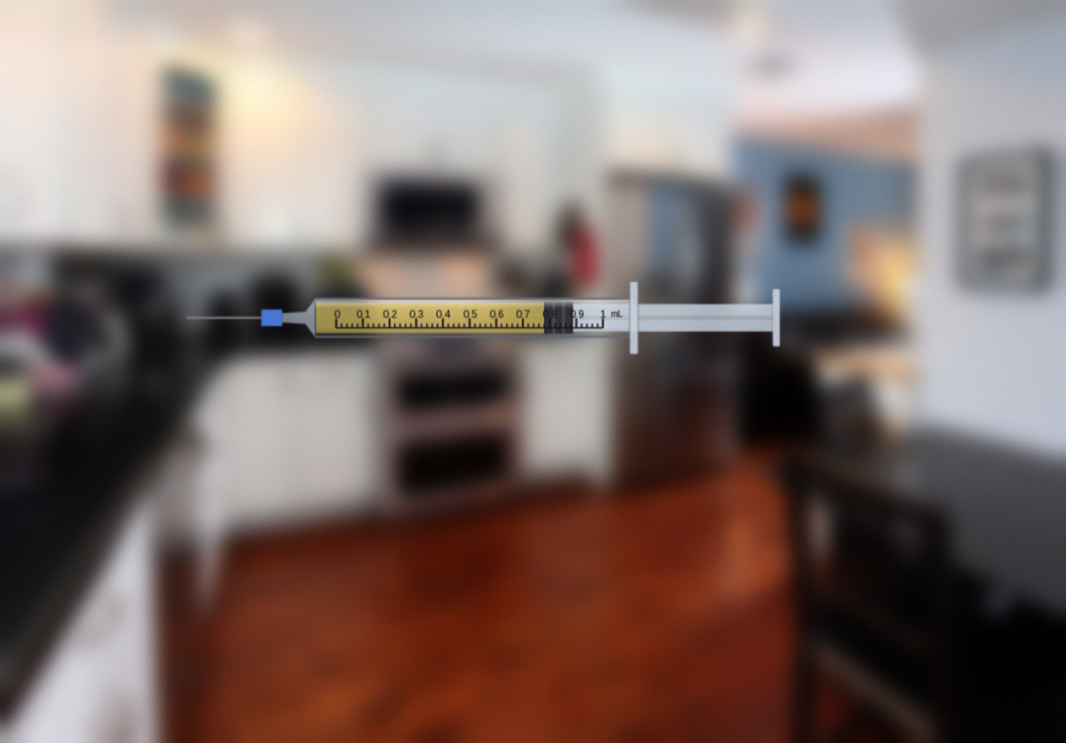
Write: 0.78; mL
